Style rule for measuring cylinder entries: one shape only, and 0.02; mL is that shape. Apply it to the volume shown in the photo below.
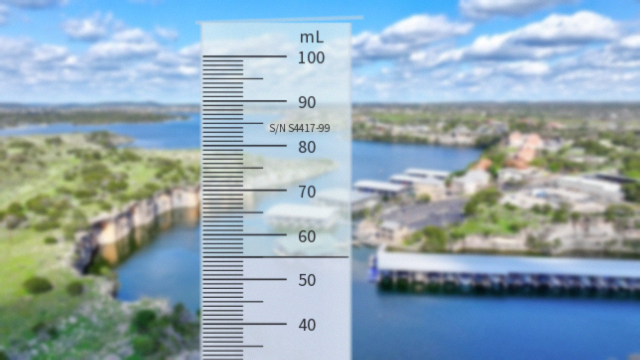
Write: 55; mL
